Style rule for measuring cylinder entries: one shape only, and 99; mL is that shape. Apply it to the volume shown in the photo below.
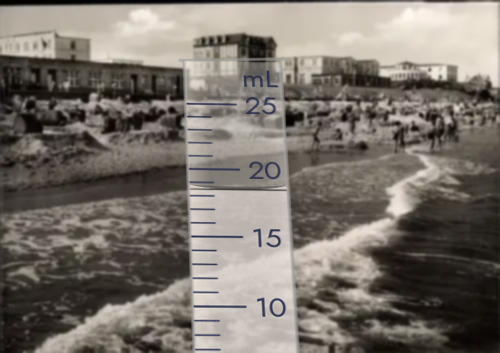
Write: 18.5; mL
